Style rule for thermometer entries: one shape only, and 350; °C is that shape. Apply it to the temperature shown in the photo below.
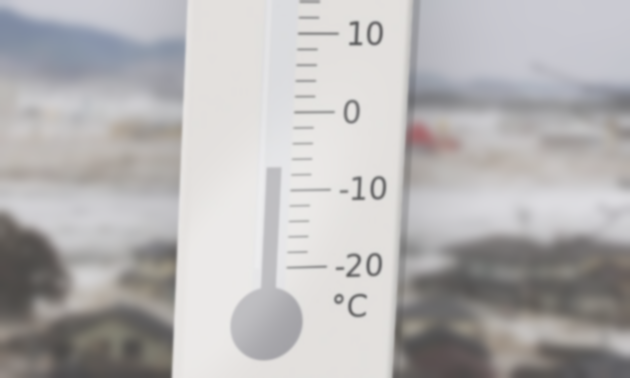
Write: -7; °C
